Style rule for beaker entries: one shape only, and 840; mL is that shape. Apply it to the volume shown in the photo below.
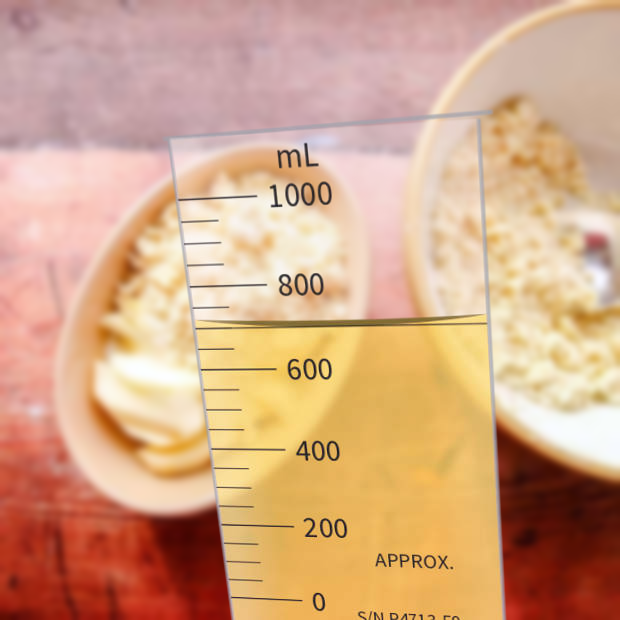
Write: 700; mL
